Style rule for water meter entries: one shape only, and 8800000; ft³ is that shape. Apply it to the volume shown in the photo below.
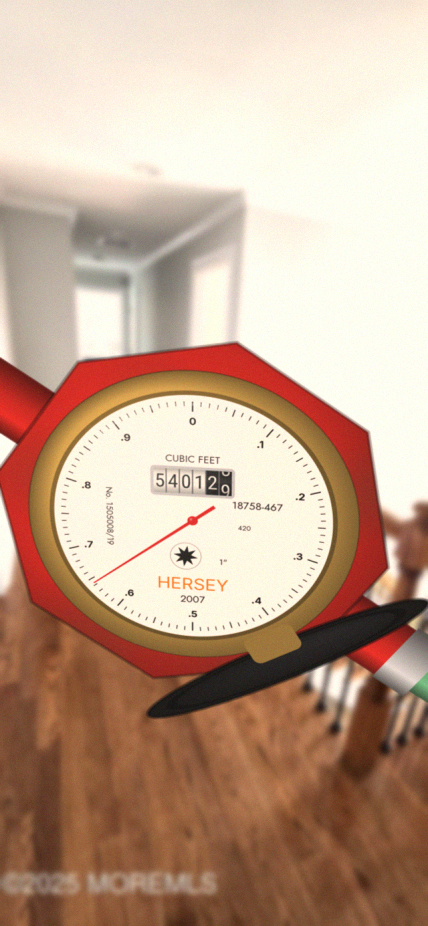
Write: 540128.64; ft³
